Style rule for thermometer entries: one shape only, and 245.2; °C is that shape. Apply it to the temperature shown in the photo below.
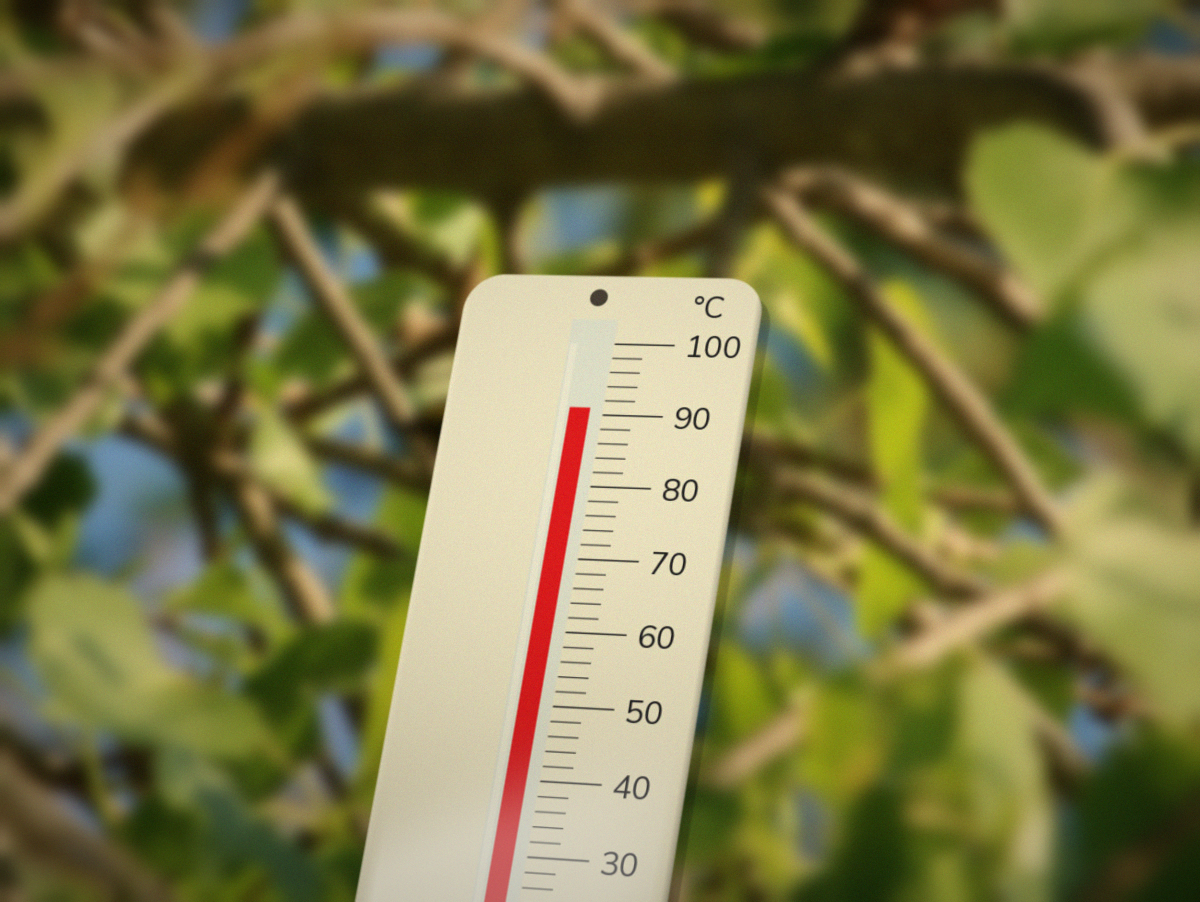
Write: 91; °C
